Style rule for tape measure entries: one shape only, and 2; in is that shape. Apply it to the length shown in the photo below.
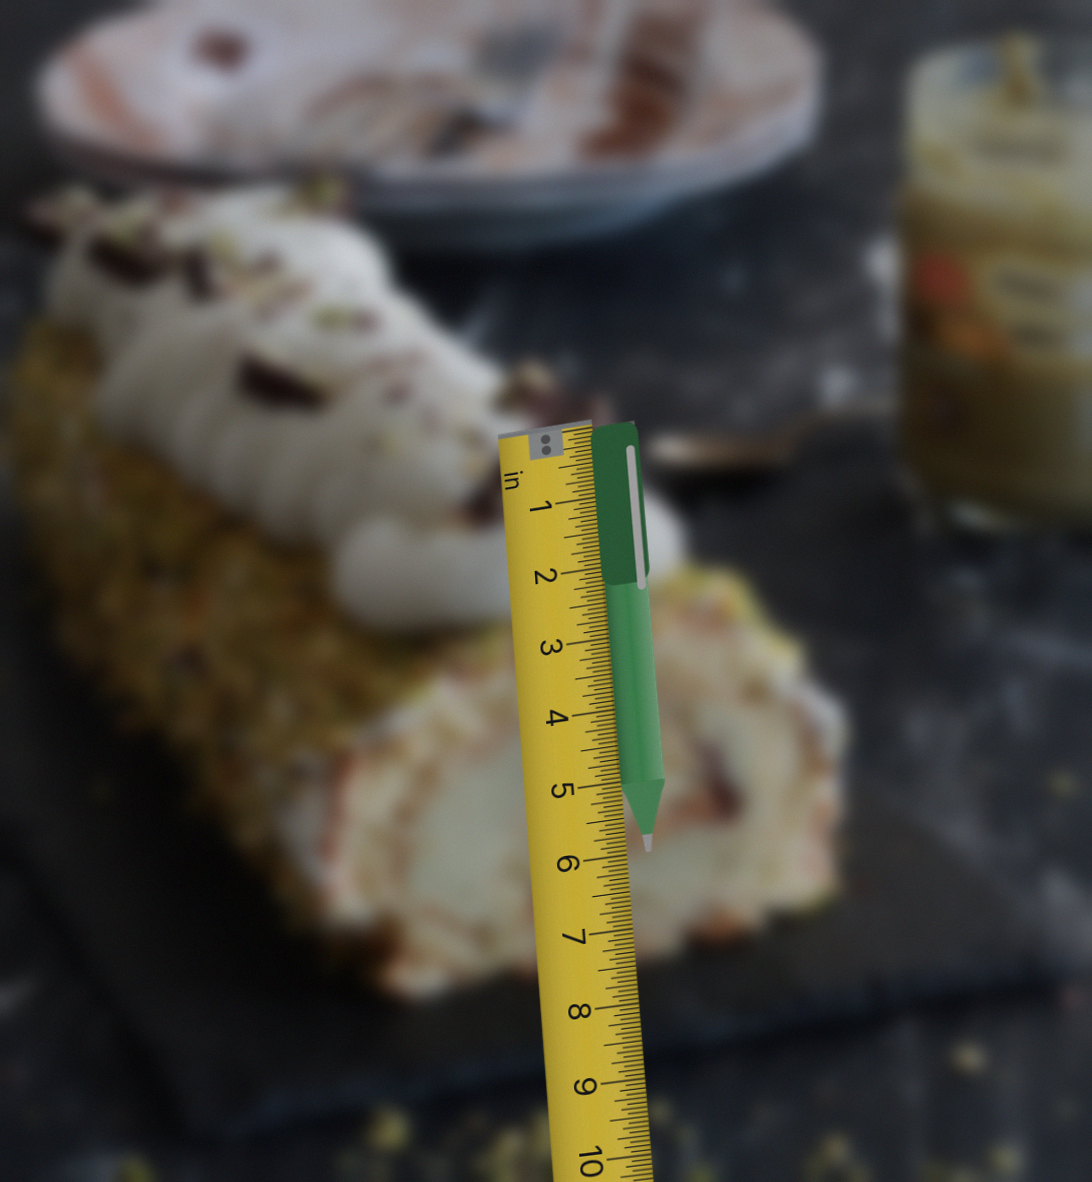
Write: 6; in
